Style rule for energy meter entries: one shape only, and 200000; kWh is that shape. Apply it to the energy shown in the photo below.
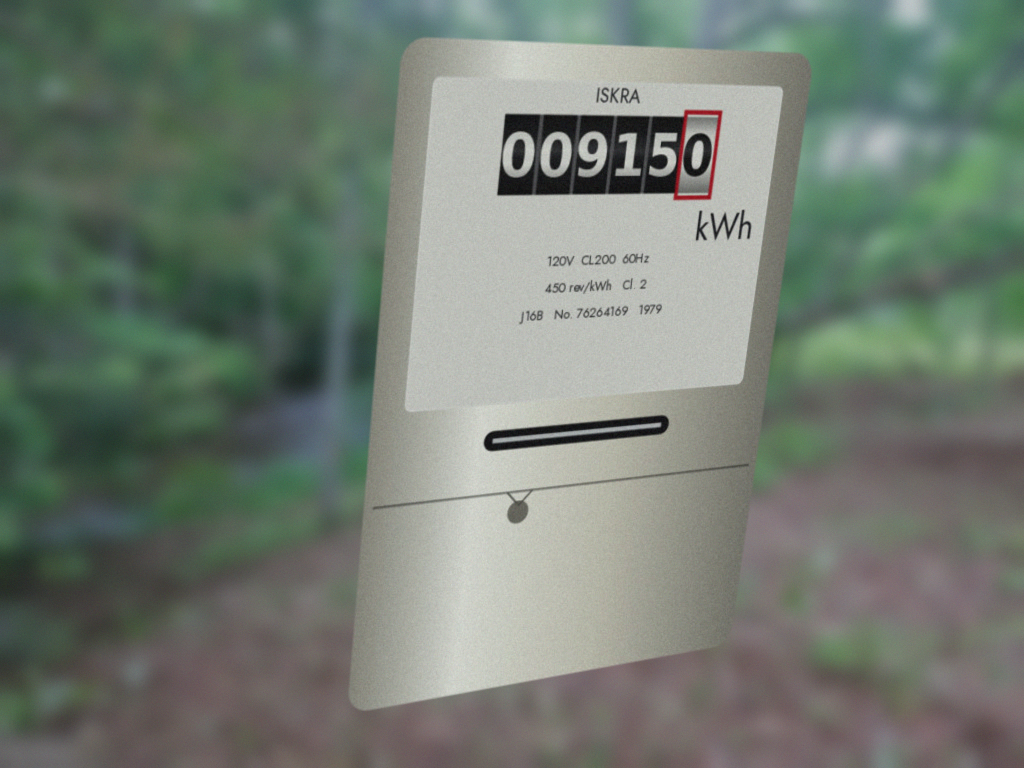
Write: 915.0; kWh
